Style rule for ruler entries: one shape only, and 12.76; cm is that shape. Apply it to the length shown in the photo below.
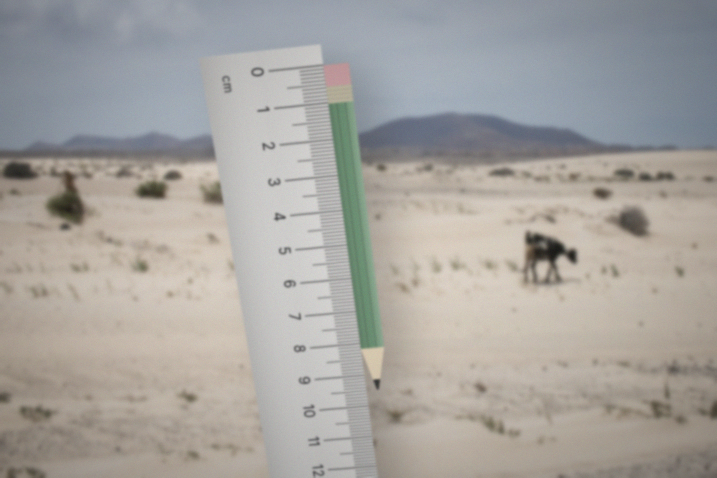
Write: 9.5; cm
